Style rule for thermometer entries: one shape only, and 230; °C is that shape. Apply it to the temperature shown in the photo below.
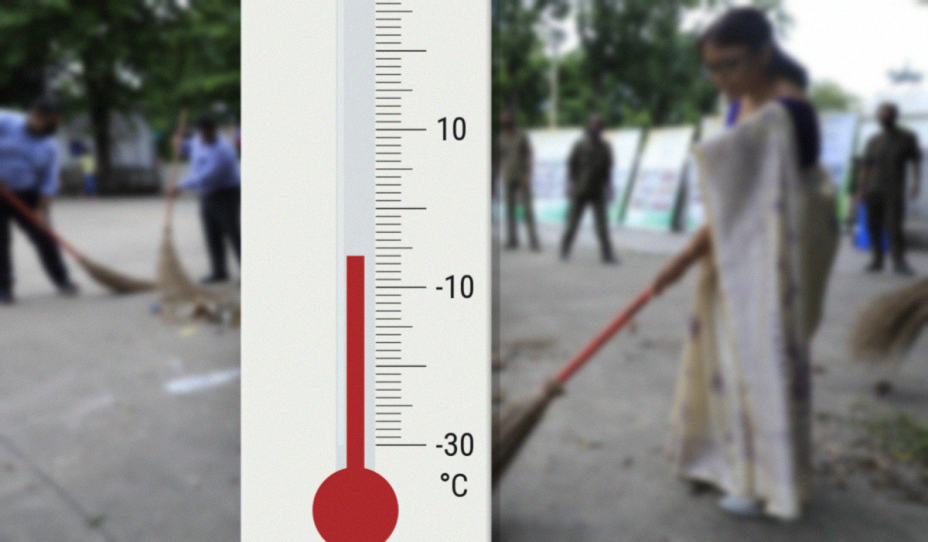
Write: -6; °C
